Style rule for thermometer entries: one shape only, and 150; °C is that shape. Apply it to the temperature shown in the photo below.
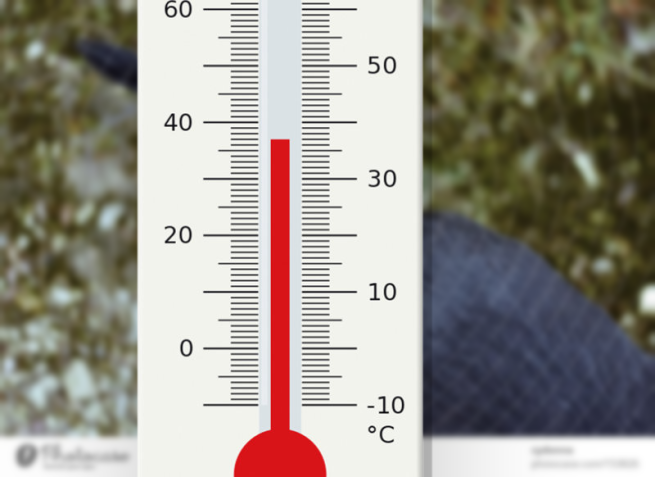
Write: 37; °C
